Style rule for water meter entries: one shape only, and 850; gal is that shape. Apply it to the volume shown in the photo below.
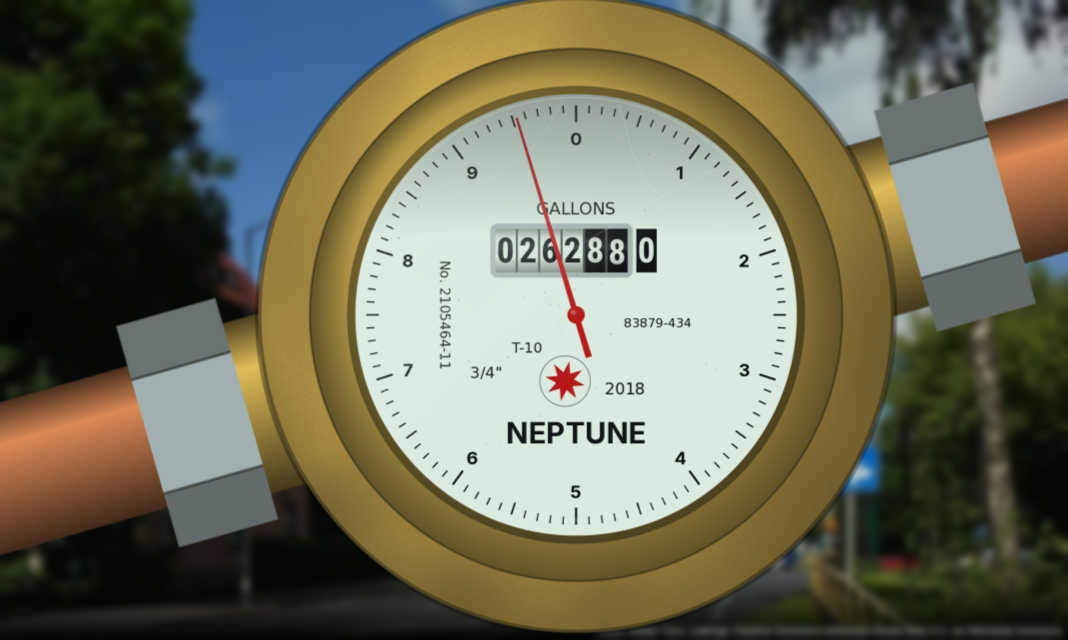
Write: 262879.5; gal
